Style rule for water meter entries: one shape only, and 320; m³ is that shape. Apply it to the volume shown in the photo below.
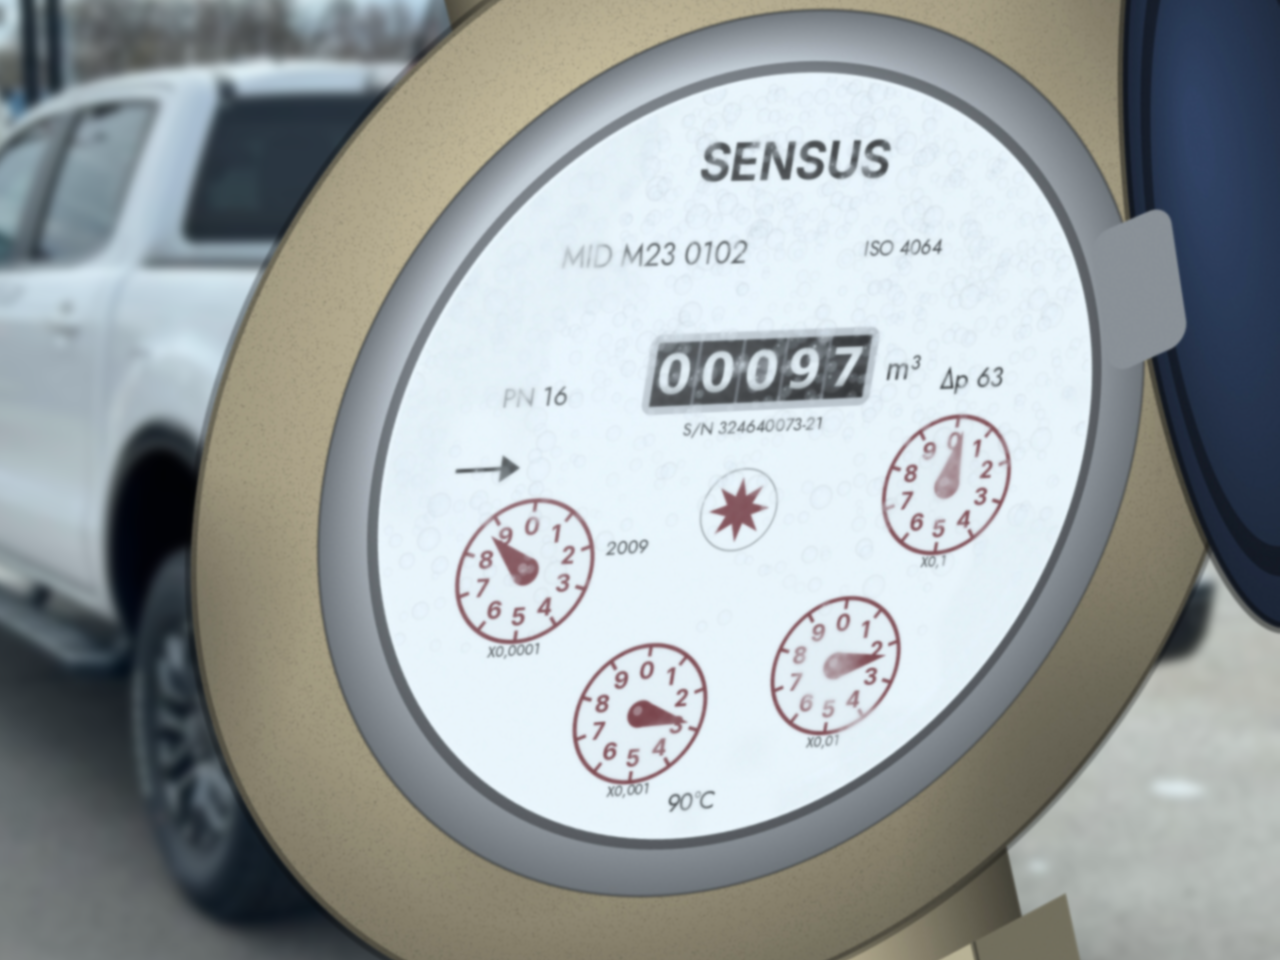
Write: 97.0228; m³
